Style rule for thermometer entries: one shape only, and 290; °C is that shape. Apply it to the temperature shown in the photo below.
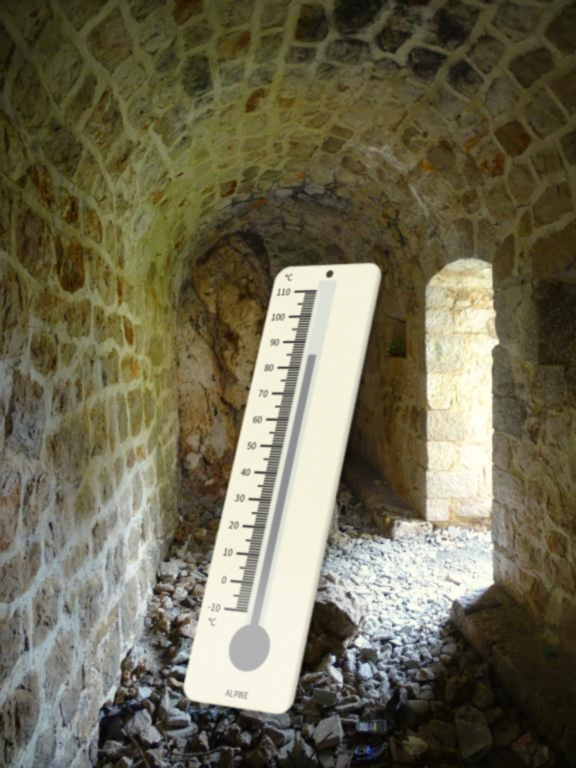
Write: 85; °C
